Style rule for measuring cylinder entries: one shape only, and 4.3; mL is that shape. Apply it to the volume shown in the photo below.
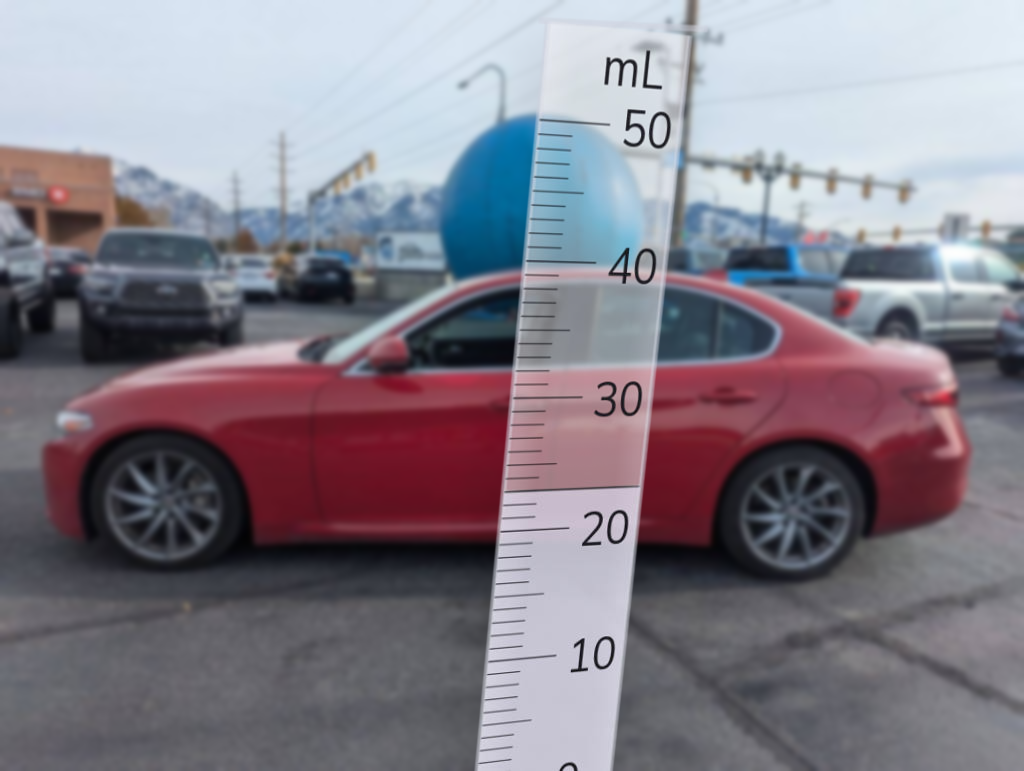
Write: 23; mL
